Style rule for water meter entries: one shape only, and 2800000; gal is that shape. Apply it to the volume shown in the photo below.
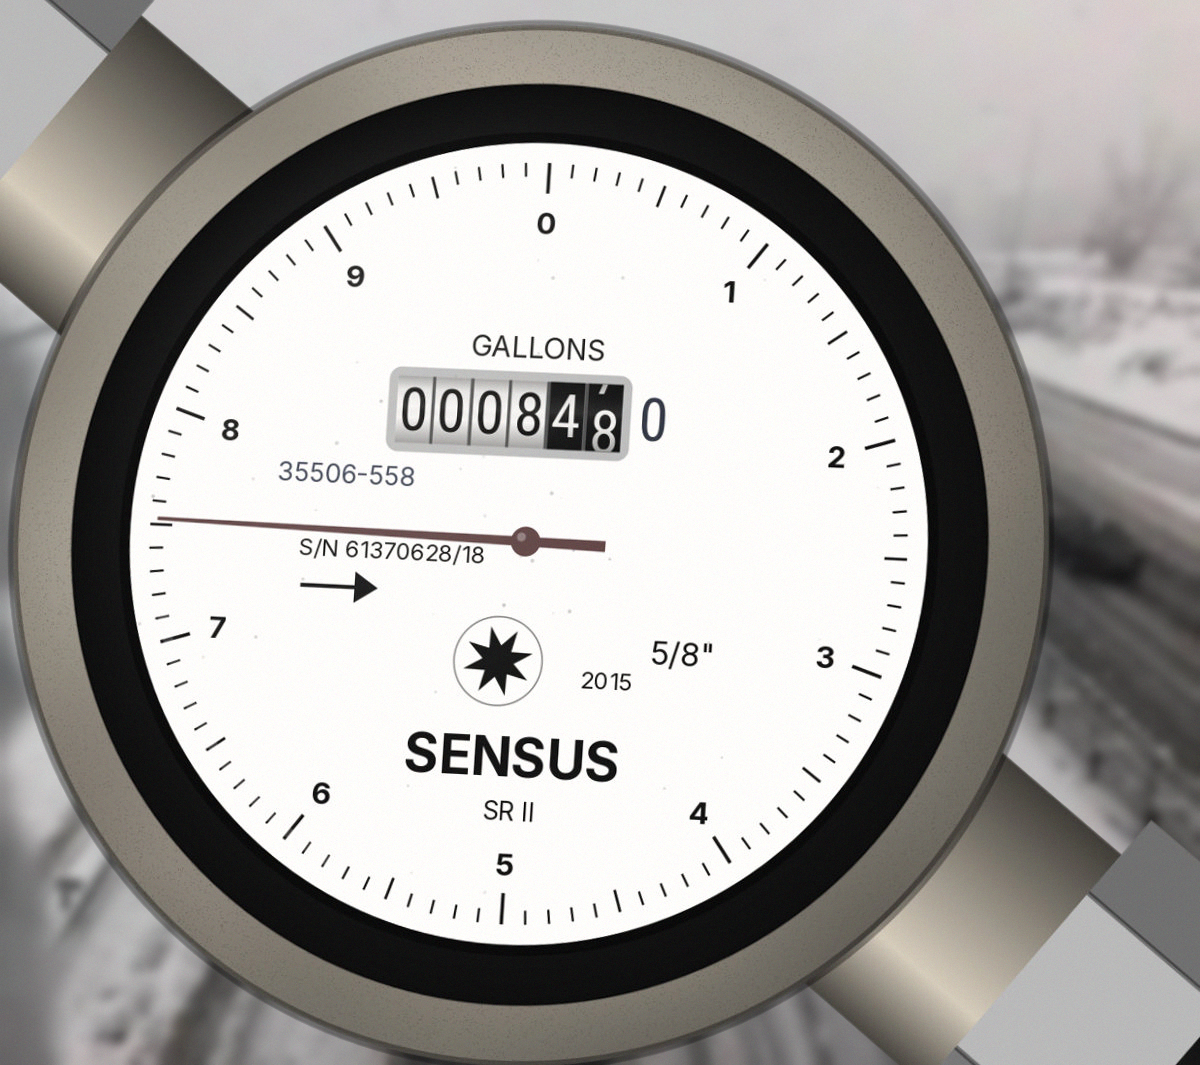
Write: 8477.5; gal
